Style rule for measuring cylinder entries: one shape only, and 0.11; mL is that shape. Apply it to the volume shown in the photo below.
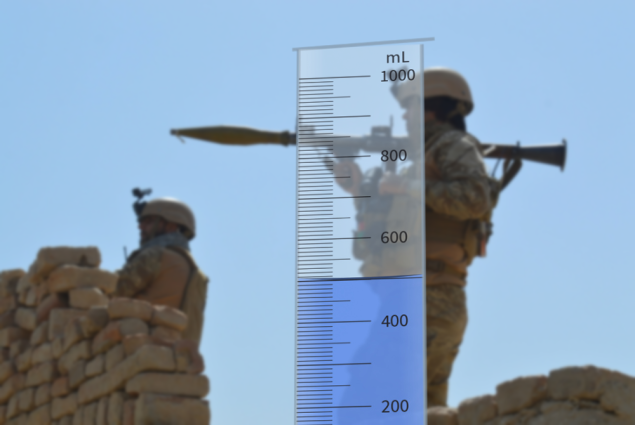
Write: 500; mL
